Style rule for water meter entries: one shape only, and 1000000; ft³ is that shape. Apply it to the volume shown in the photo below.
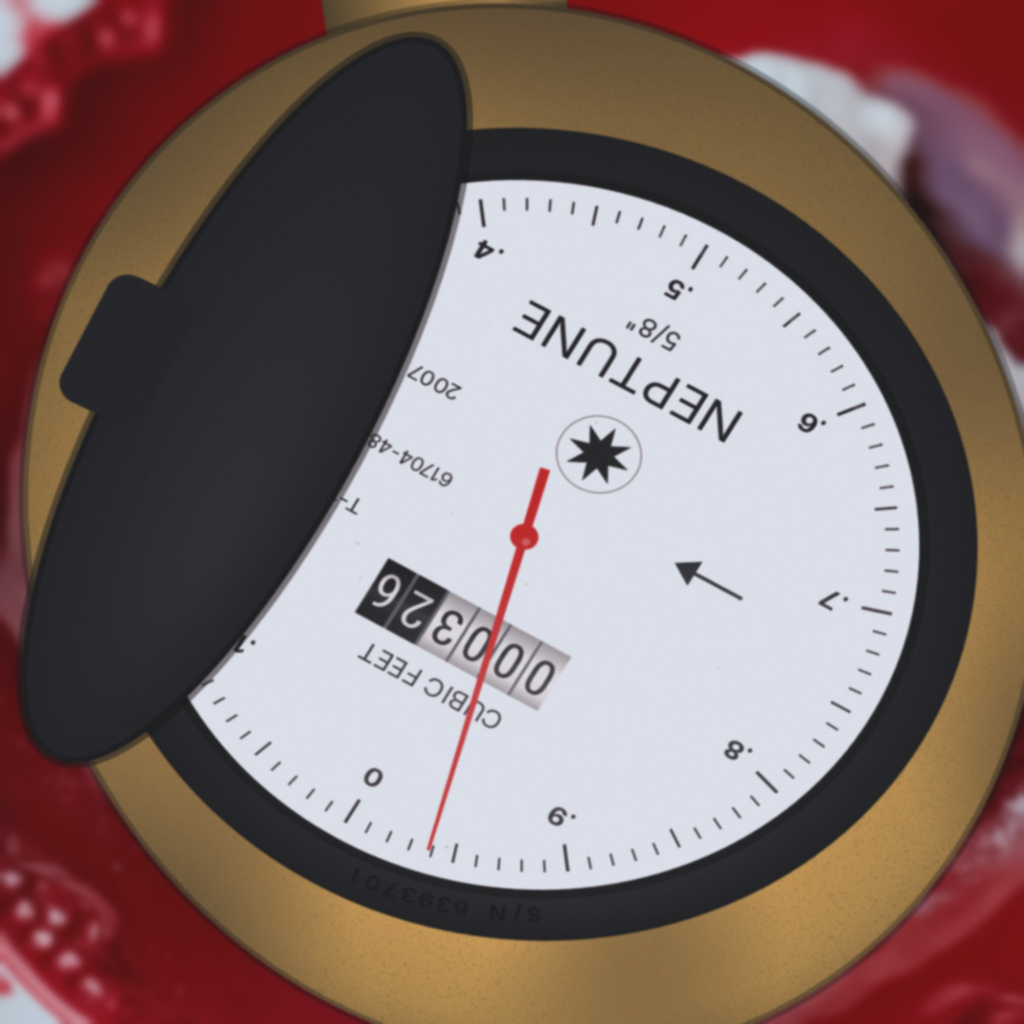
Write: 325.96; ft³
